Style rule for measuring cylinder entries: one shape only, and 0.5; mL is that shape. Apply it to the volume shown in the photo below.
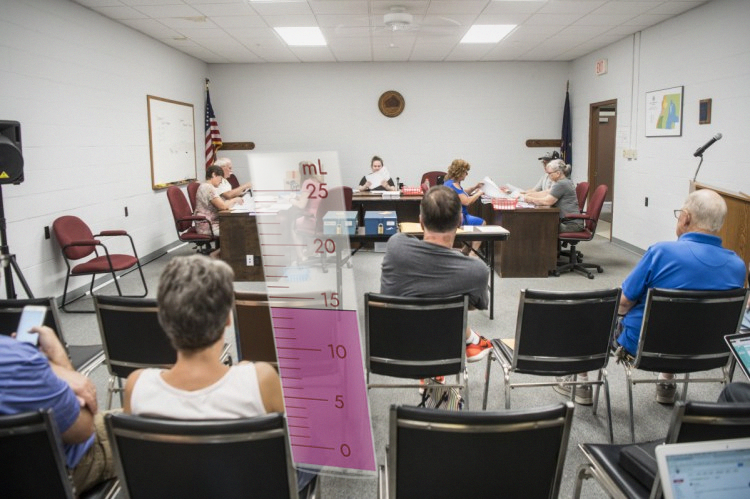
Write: 14; mL
